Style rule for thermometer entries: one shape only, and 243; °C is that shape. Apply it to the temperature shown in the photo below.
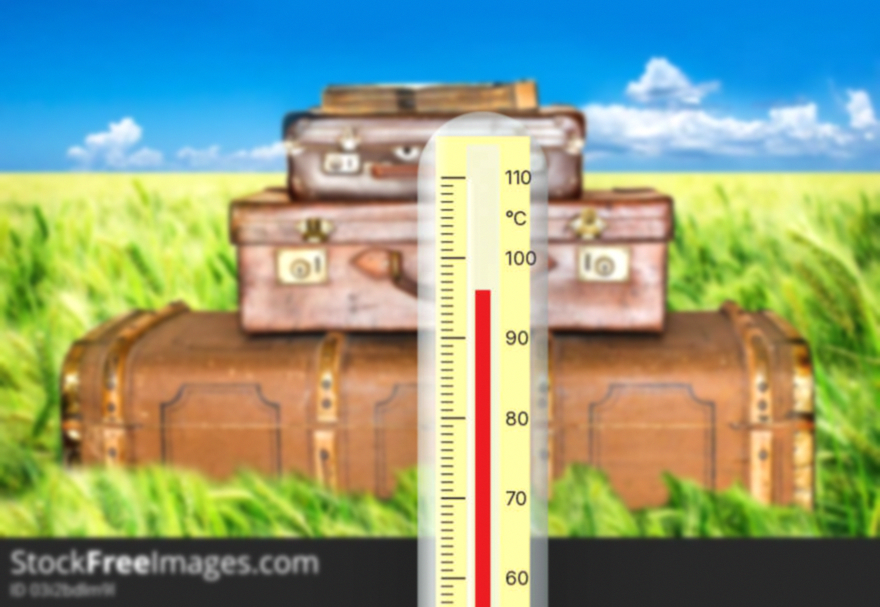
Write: 96; °C
